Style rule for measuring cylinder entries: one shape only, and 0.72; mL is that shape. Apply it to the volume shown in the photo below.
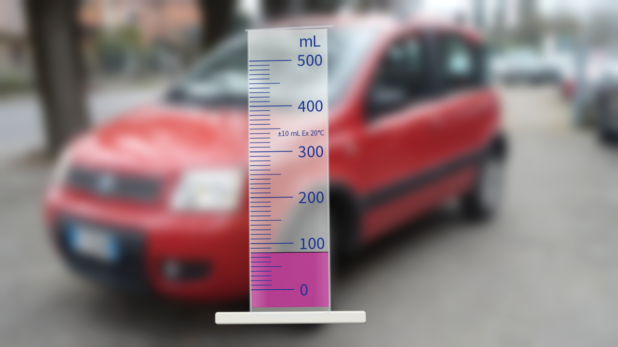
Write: 80; mL
